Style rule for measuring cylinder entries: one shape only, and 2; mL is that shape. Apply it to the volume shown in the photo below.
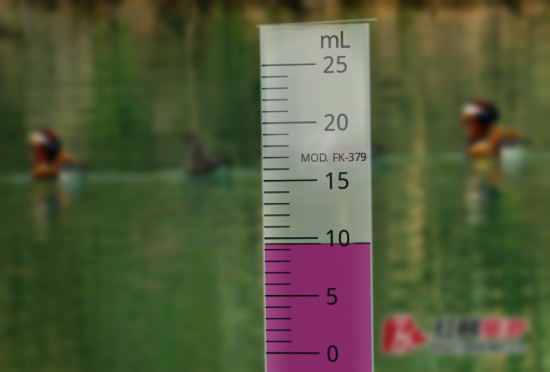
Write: 9.5; mL
